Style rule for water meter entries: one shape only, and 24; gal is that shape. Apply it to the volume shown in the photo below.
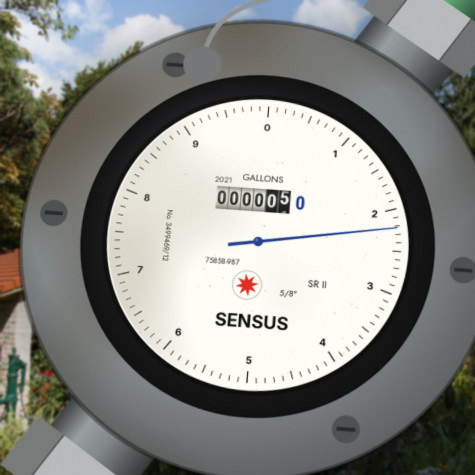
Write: 52.2; gal
